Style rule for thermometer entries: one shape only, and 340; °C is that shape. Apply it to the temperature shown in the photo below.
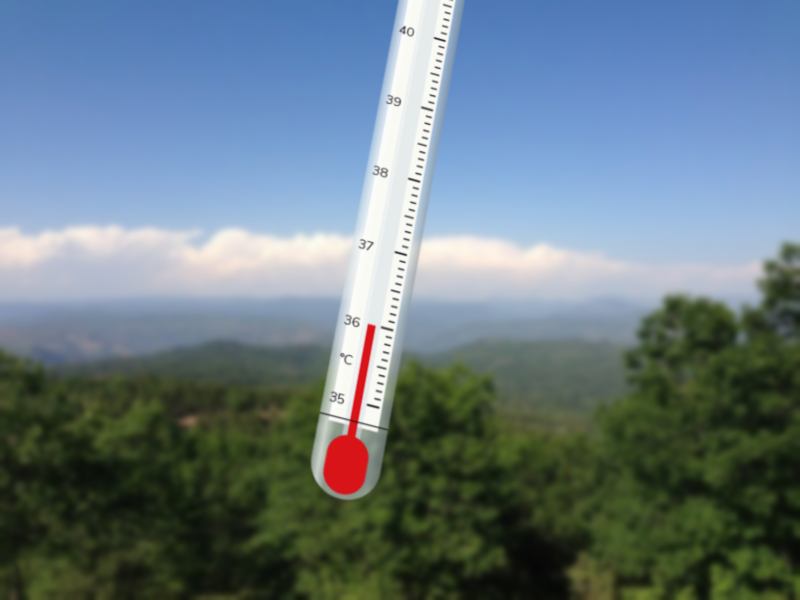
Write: 36; °C
